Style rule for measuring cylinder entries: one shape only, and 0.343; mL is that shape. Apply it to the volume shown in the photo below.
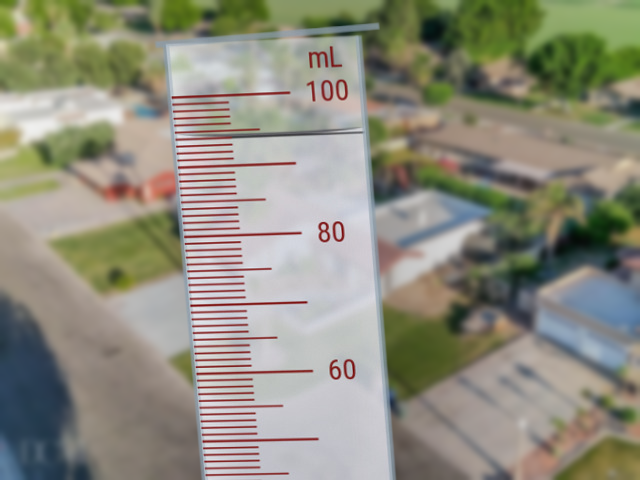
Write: 94; mL
